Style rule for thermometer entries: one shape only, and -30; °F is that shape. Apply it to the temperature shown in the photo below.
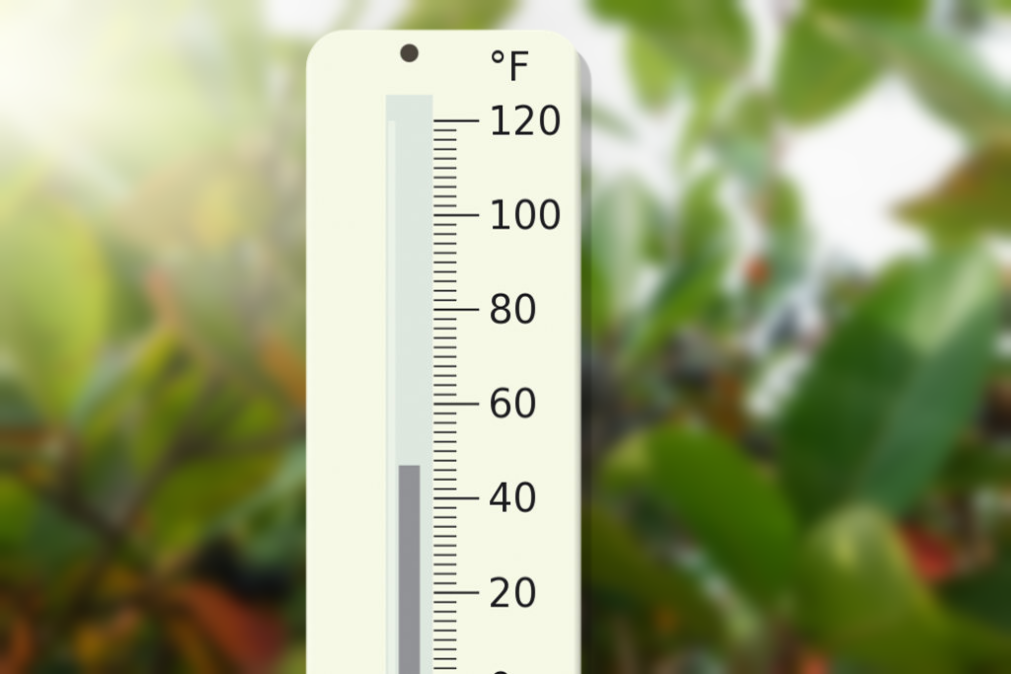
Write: 47; °F
